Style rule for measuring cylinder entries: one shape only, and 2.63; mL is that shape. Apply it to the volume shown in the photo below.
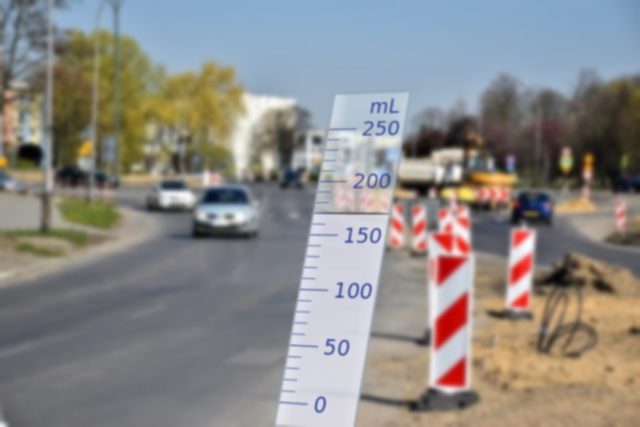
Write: 170; mL
